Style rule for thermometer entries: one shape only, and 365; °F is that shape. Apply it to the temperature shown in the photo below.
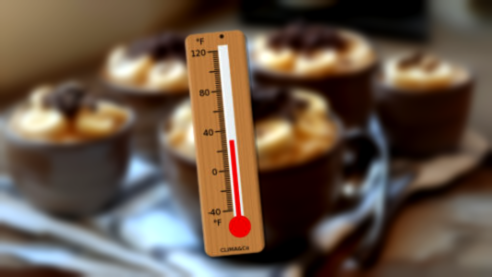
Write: 30; °F
